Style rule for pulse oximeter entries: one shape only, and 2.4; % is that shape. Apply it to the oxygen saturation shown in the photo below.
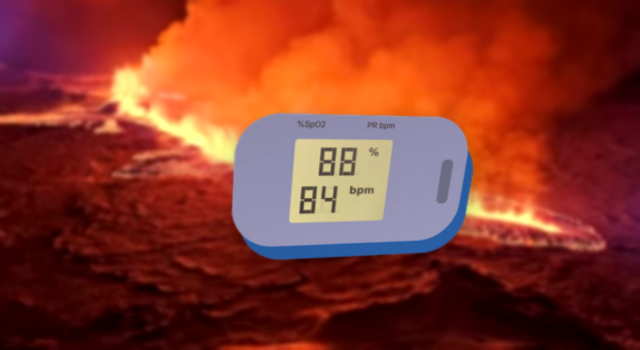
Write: 88; %
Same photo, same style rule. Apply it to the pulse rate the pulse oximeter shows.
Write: 84; bpm
